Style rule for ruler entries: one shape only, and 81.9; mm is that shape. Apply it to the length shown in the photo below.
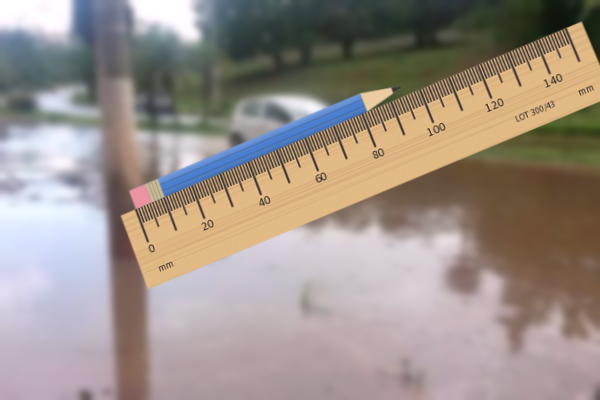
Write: 95; mm
